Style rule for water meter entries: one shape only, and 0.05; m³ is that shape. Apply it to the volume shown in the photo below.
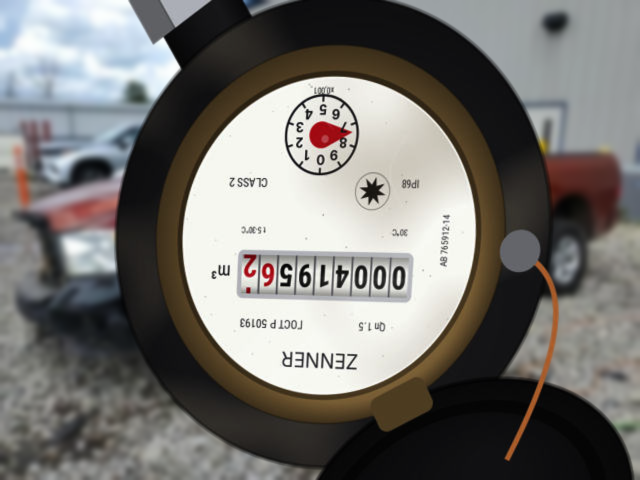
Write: 4195.617; m³
